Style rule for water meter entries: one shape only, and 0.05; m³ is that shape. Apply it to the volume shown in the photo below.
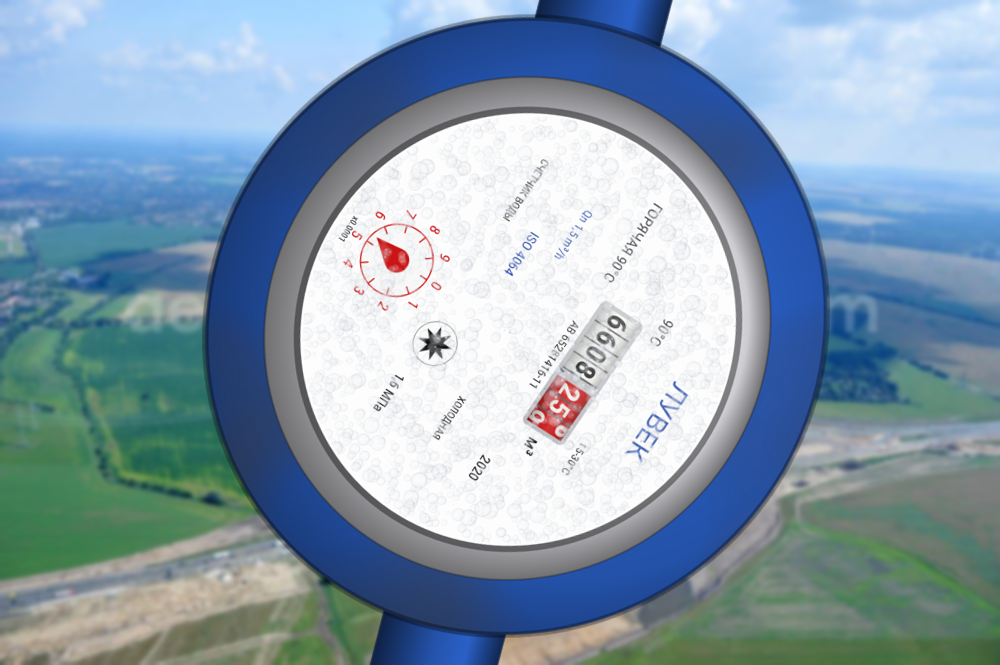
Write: 6608.2585; m³
